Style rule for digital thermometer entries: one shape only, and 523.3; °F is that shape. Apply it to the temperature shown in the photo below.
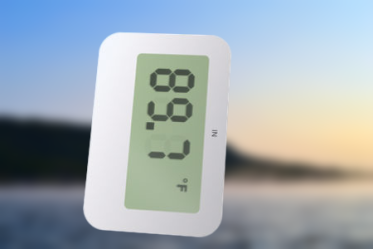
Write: 89.7; °F
